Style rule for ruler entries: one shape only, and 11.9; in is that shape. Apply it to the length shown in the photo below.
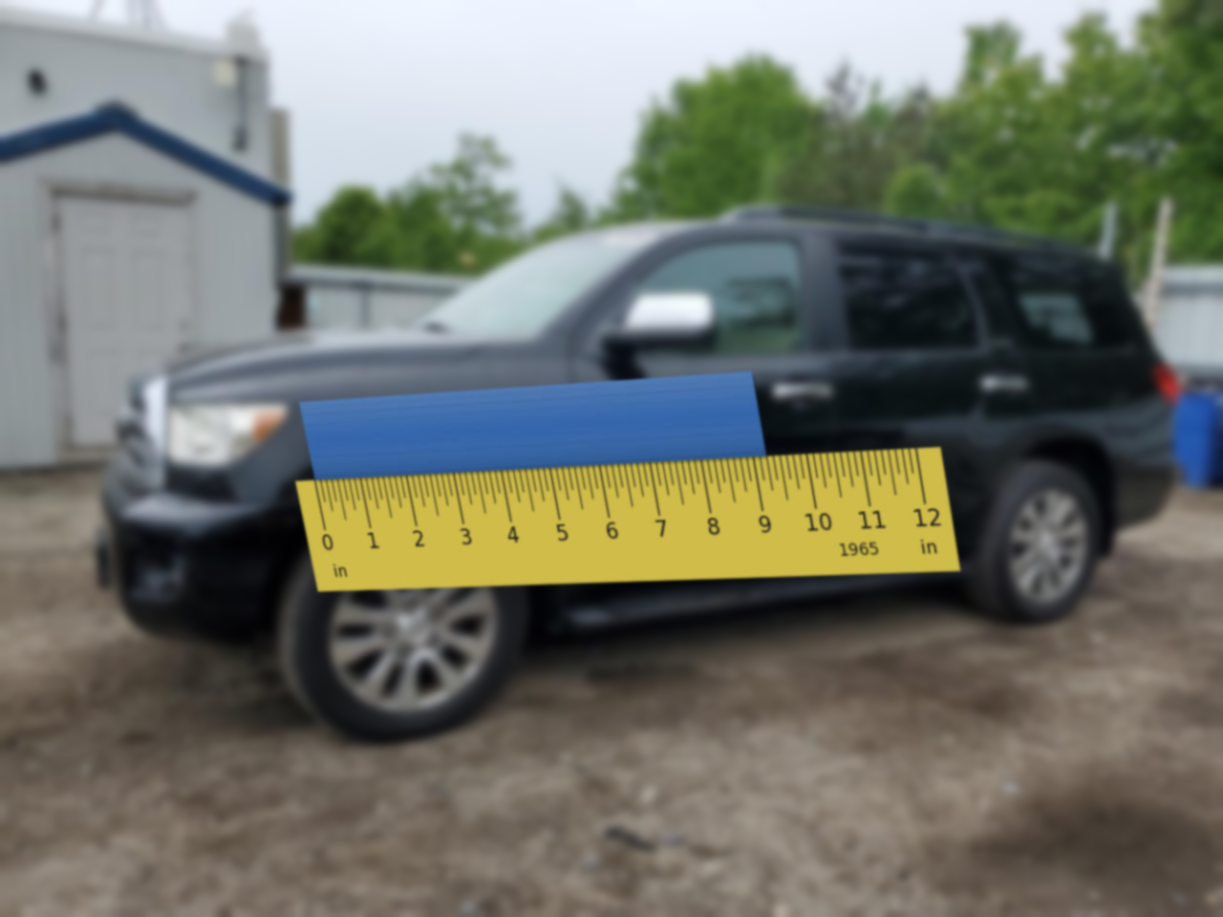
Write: 9.25; in
